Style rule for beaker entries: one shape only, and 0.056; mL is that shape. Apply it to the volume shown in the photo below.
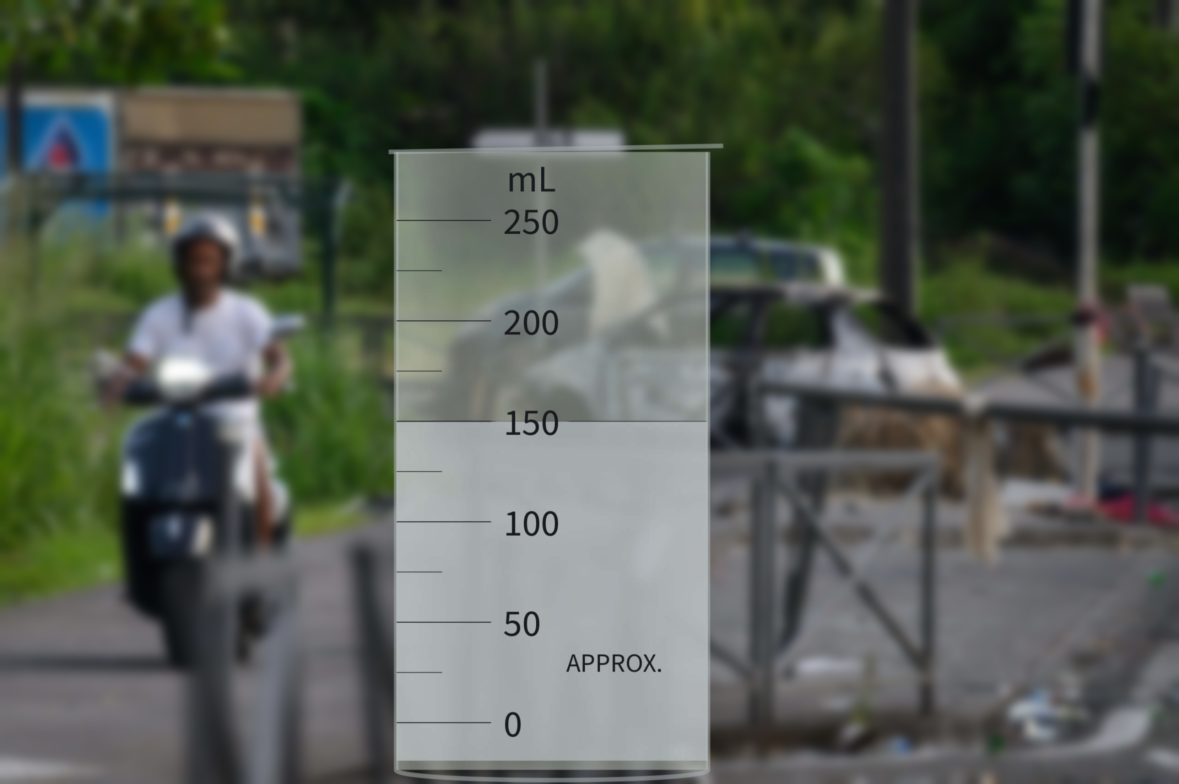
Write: 150; mL
